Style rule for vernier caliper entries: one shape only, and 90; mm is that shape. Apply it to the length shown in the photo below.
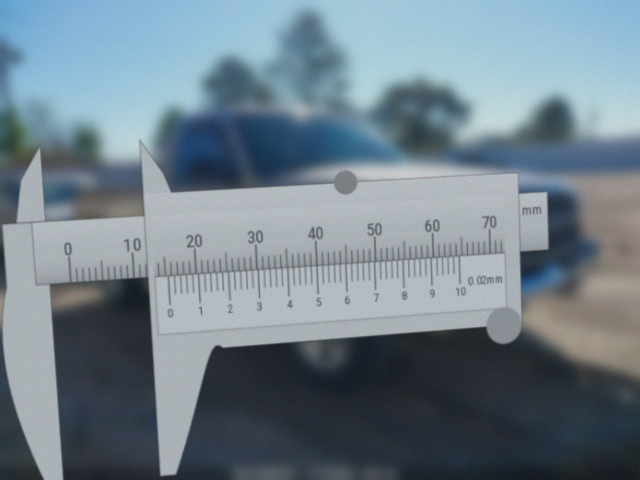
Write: 15.5; mm
